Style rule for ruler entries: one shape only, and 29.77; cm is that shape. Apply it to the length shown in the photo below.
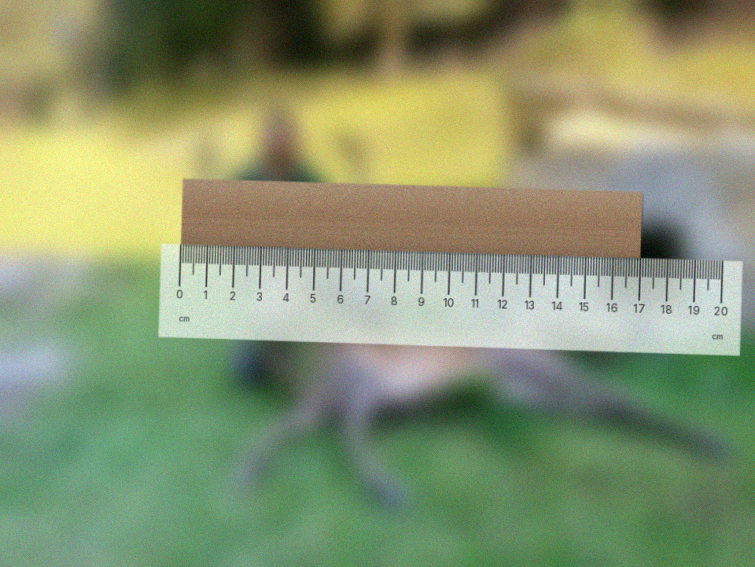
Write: 17; cm
